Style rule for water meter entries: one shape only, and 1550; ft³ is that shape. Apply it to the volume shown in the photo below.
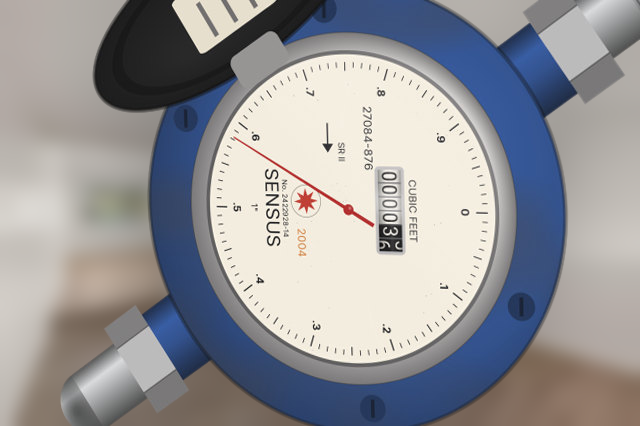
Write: 35.58; ft³
